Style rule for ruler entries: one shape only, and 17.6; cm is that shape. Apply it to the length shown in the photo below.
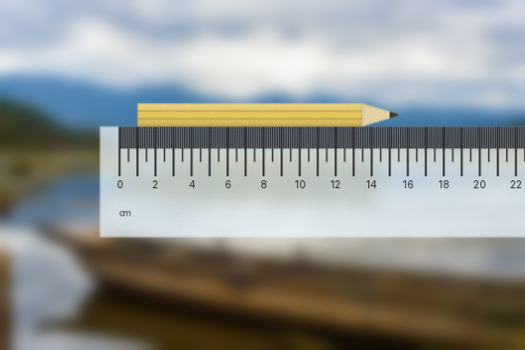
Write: 14.5; cm
